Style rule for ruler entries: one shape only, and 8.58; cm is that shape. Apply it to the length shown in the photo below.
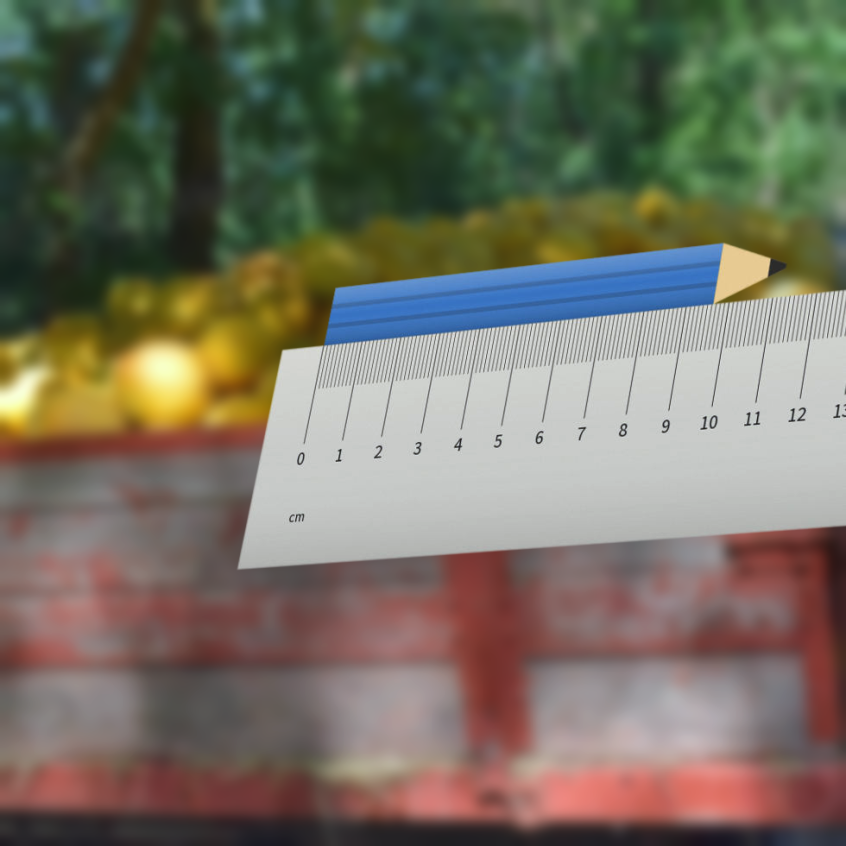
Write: 11.2; cm
